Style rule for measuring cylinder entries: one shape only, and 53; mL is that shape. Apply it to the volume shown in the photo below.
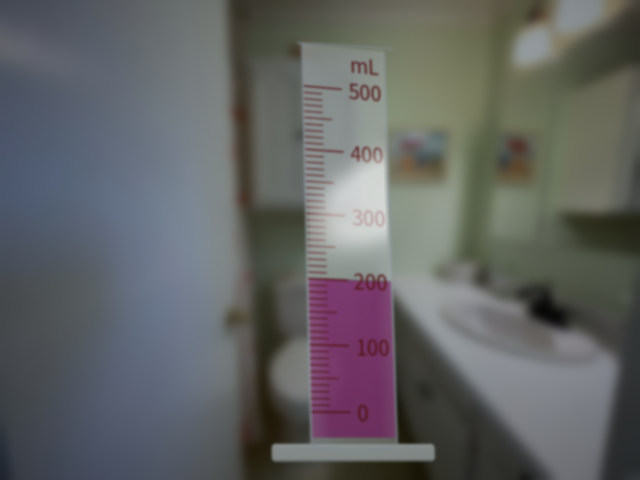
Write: 200; mL
